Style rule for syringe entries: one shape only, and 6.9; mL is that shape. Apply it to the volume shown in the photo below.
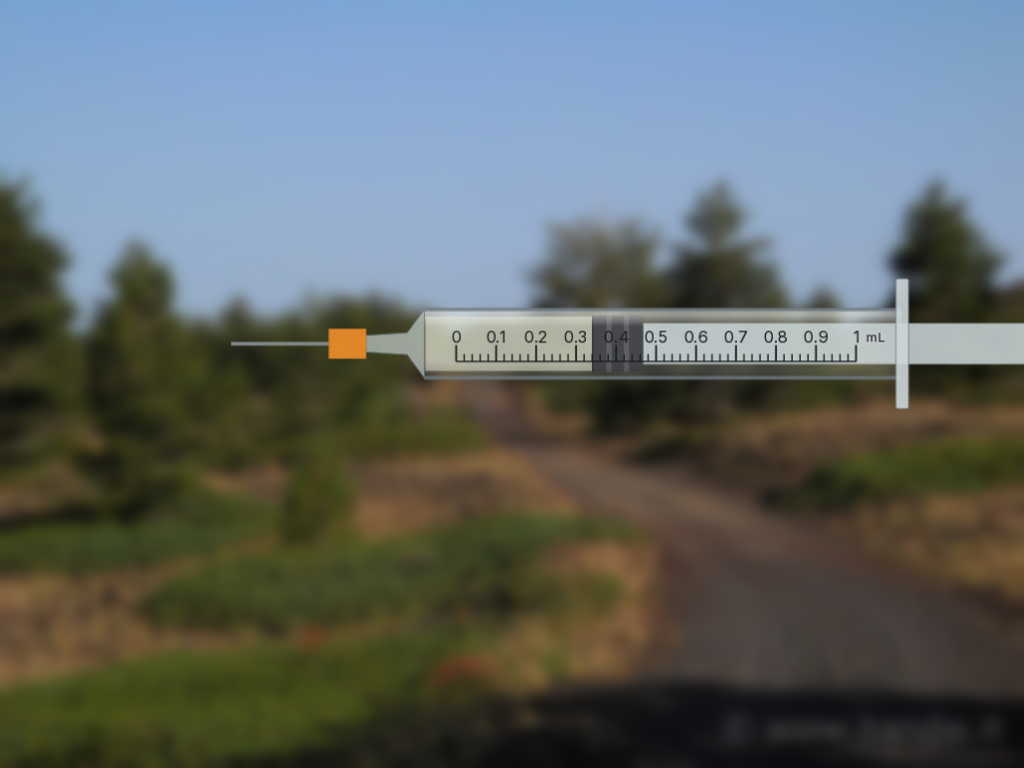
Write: 0.34; mL
